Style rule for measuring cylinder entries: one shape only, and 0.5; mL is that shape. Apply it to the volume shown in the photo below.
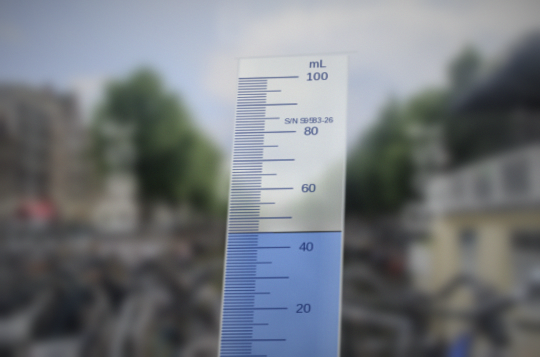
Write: 45; mL
